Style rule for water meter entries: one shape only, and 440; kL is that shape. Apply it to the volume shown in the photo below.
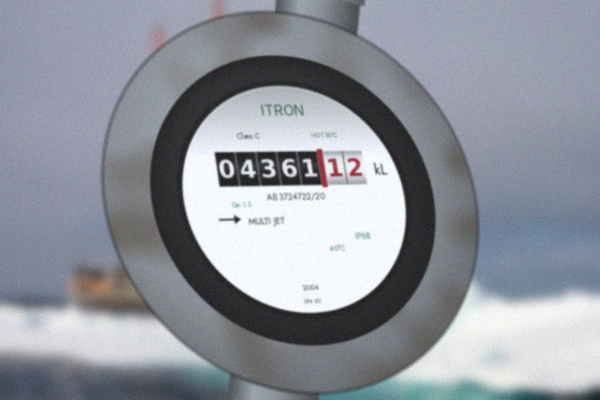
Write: 4361.12; kL
